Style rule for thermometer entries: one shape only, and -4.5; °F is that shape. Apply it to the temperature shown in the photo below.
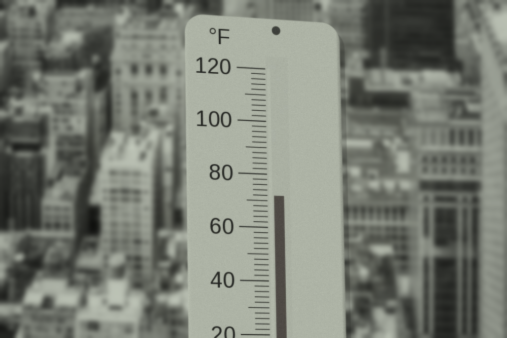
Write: 72; °F
